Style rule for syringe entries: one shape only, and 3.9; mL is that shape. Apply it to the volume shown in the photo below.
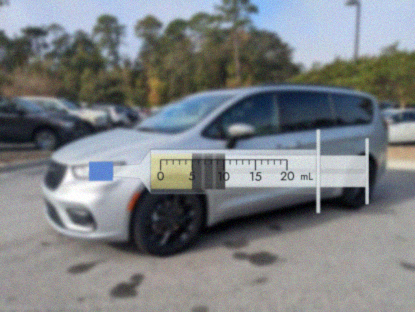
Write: 5; mL
